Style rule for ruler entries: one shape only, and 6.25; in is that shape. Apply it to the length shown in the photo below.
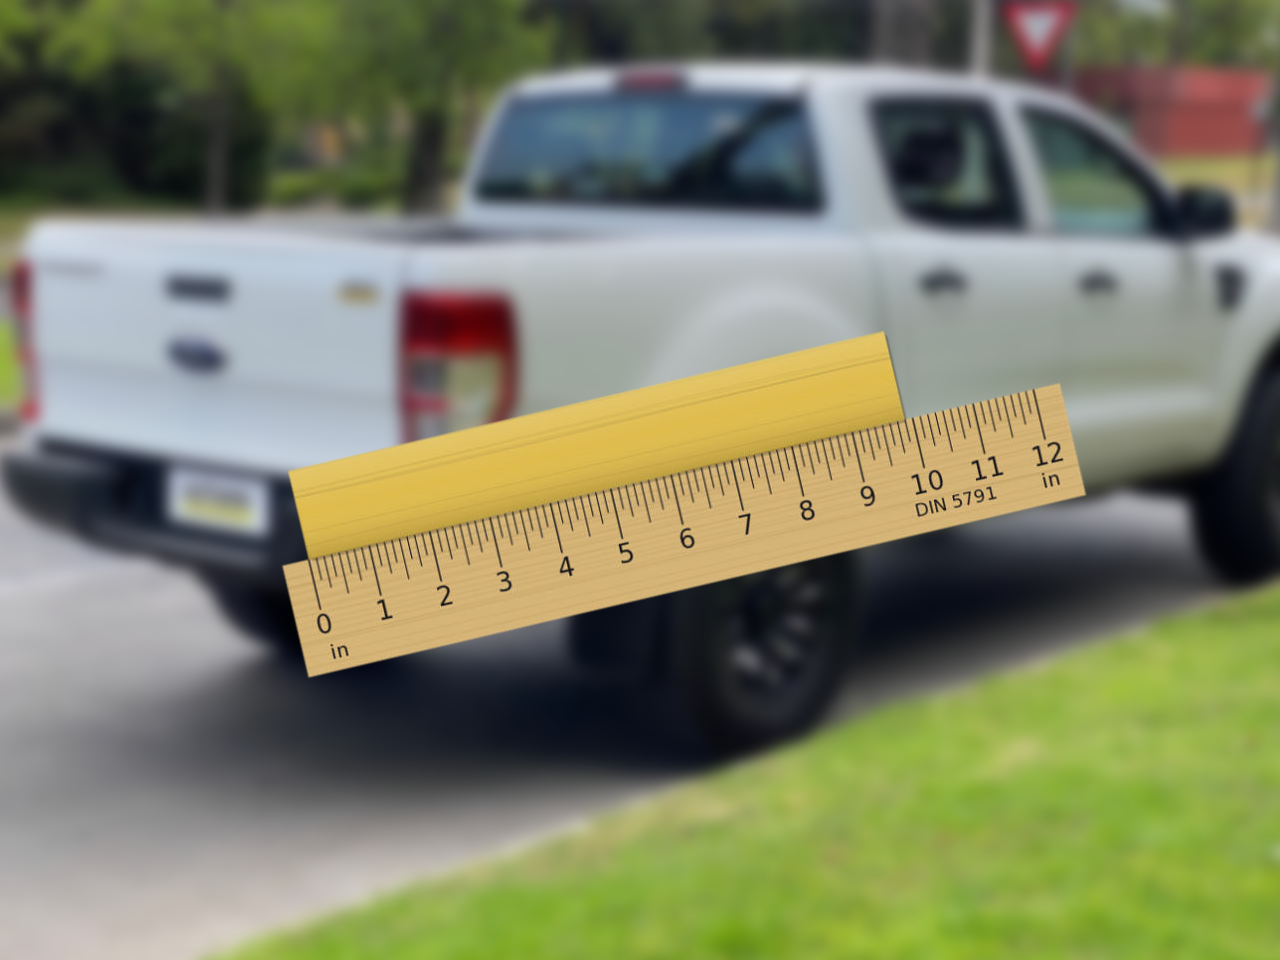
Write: 9.875; in
